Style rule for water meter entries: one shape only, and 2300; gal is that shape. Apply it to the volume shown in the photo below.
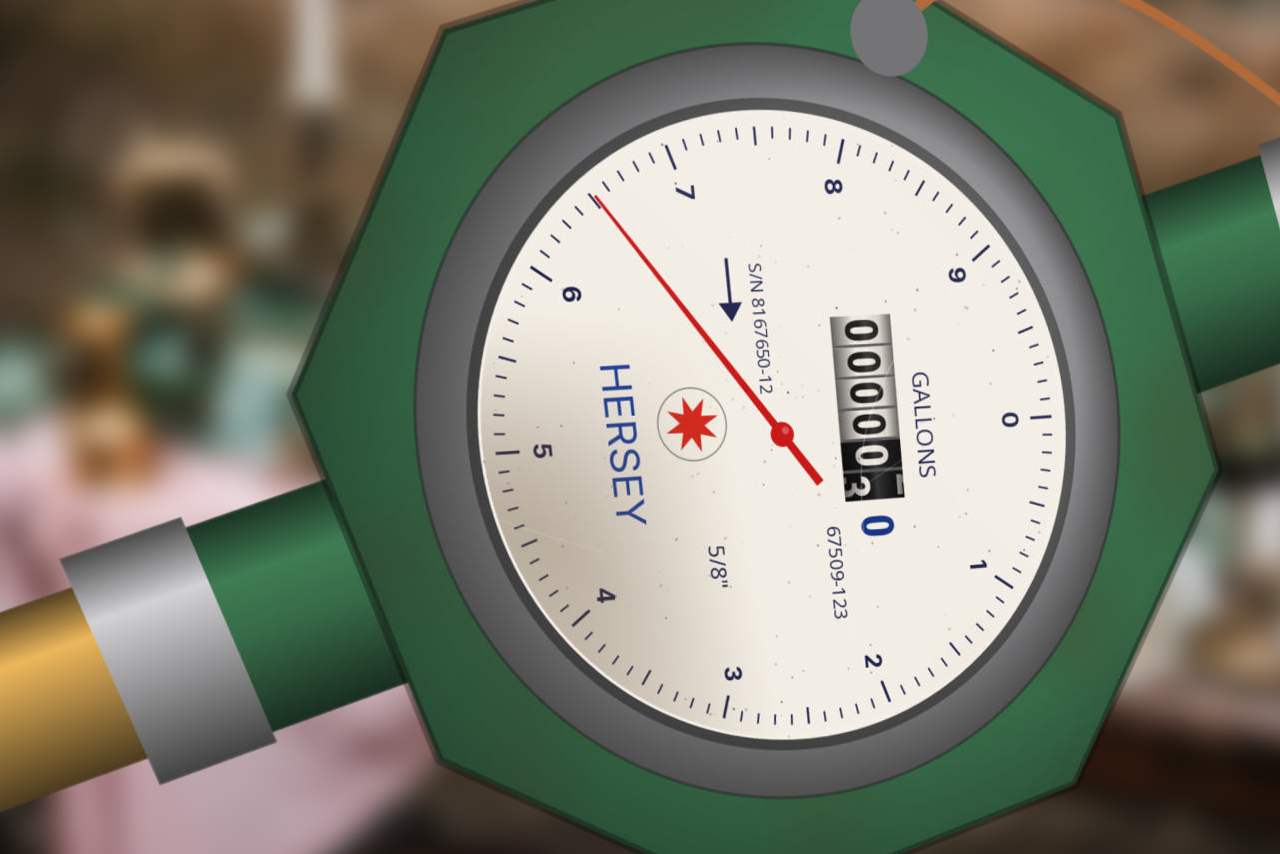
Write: 26.5; gal
